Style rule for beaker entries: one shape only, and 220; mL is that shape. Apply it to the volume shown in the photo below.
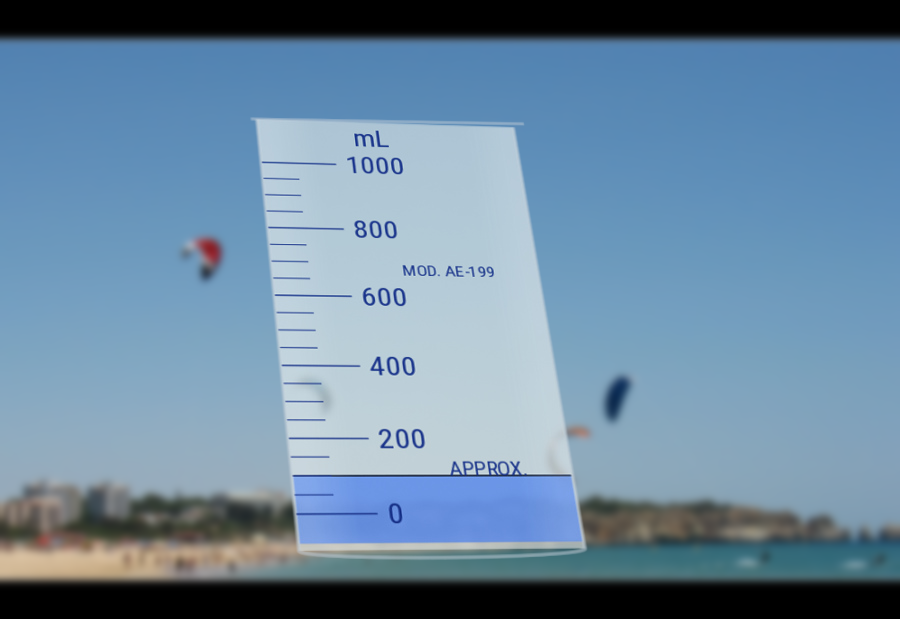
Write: 100; mL
